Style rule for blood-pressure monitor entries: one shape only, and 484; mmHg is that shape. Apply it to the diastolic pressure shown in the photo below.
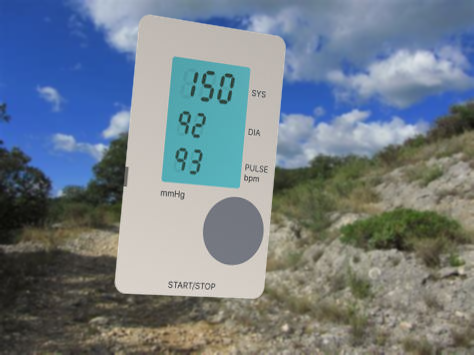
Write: 92; mmHg
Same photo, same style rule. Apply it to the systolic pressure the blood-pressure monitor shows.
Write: 150; mmHg
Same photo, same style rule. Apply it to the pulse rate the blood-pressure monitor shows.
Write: 93; bpm
